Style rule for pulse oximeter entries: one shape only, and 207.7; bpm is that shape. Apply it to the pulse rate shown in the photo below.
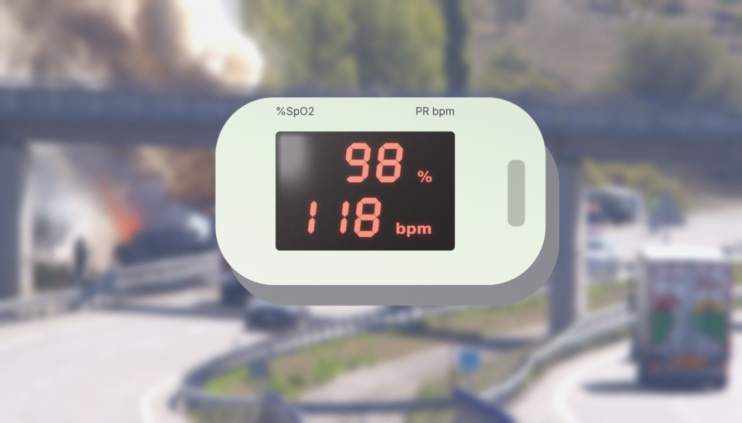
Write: 118; bpm
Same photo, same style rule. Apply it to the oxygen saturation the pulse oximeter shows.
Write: 98; %
